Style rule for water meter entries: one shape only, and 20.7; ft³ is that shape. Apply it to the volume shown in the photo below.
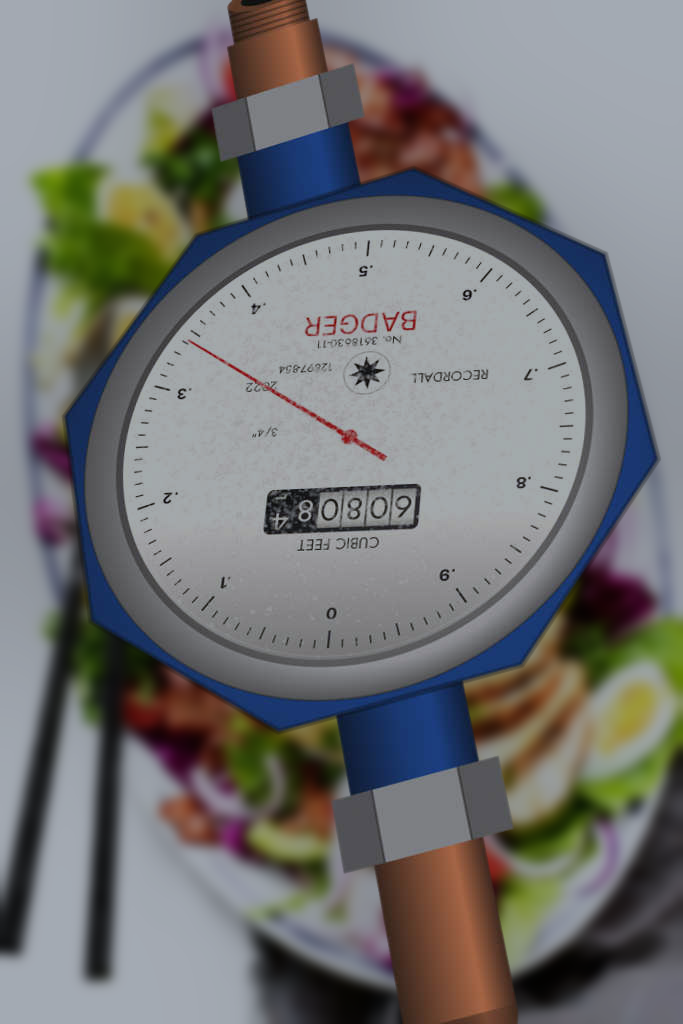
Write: 608084.34; ft³
